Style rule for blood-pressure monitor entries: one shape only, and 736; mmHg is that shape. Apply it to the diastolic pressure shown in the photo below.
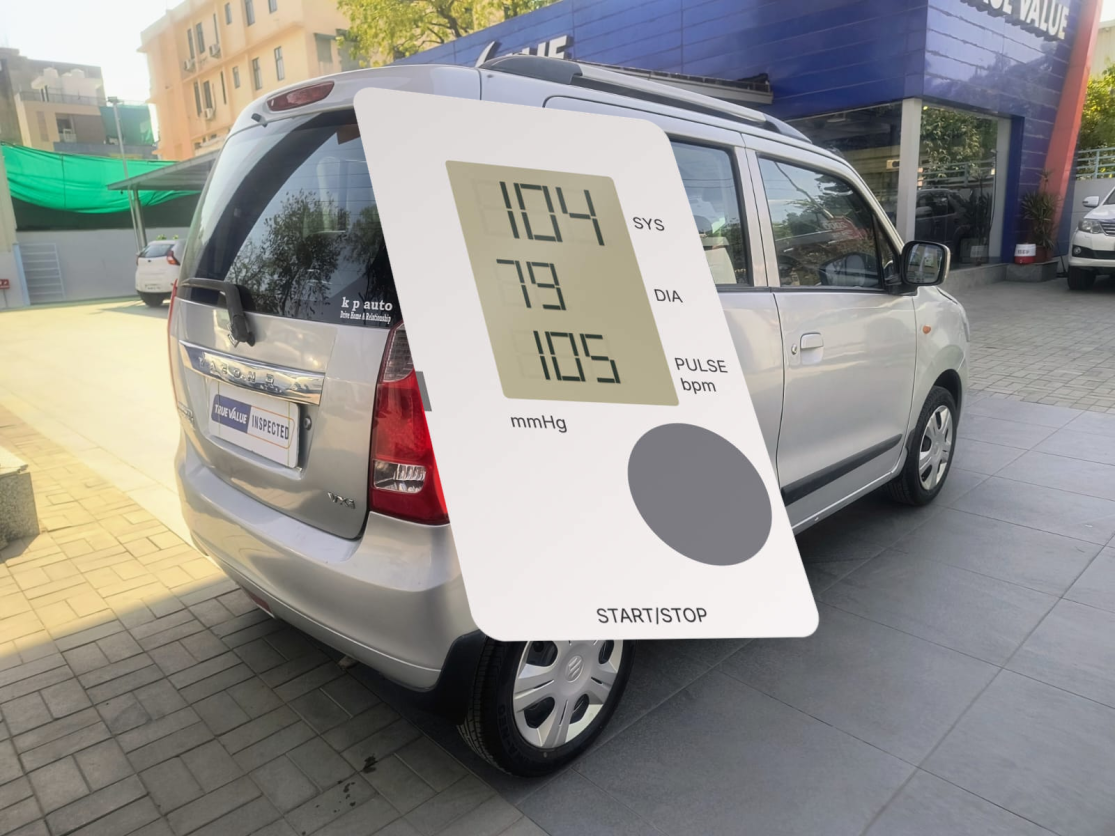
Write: 79; mmHg
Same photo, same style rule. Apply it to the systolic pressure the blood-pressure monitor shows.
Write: 104; mmHg
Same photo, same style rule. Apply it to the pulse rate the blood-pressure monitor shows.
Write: 105; bpm
